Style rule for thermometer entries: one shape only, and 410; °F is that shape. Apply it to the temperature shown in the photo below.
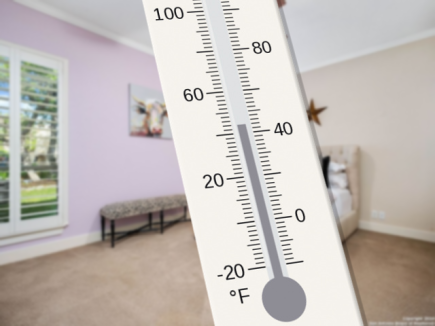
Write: 44; °F
